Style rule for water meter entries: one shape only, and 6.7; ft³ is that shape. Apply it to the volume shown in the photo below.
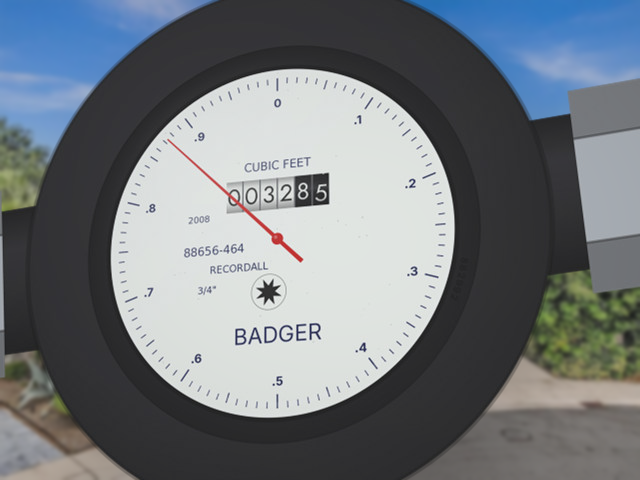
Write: 3284.87; ft³
